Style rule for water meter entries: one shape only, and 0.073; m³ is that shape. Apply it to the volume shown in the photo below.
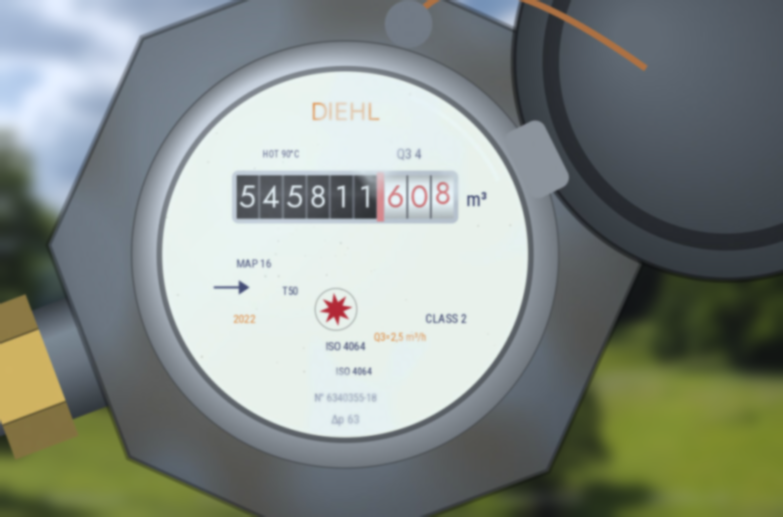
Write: 545811.608; m³
